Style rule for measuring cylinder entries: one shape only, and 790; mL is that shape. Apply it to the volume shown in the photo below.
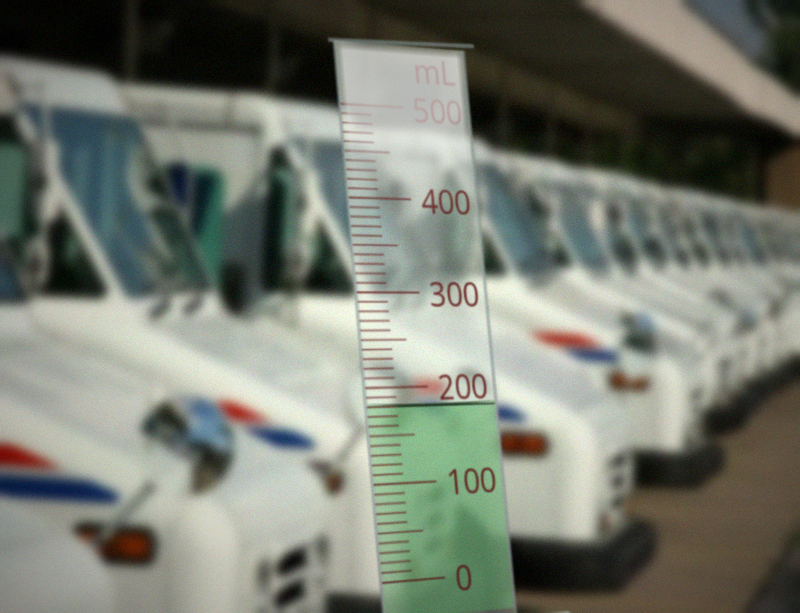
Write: 180; mL
